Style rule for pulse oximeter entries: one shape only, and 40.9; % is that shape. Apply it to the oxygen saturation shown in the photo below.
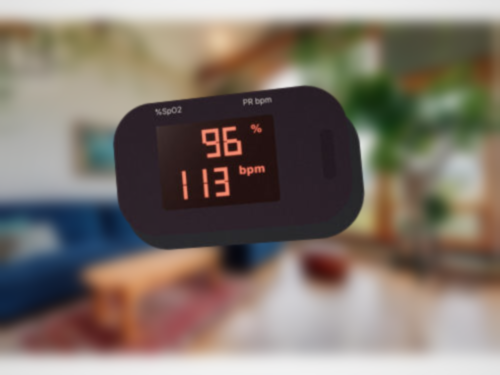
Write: 96; %
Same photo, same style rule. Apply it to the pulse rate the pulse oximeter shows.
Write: 113; bpm
